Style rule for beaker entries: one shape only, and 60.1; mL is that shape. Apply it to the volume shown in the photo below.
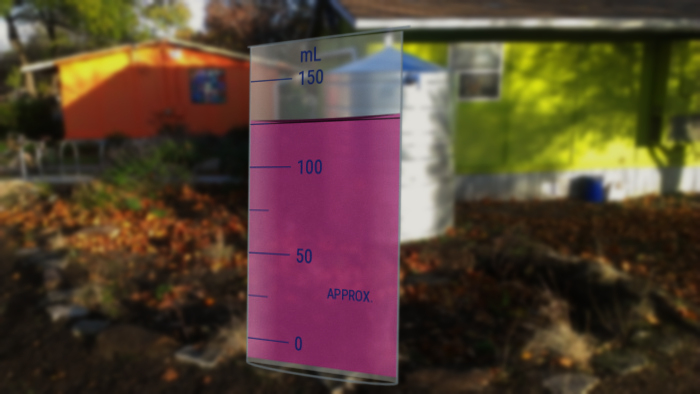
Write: 125; mL
